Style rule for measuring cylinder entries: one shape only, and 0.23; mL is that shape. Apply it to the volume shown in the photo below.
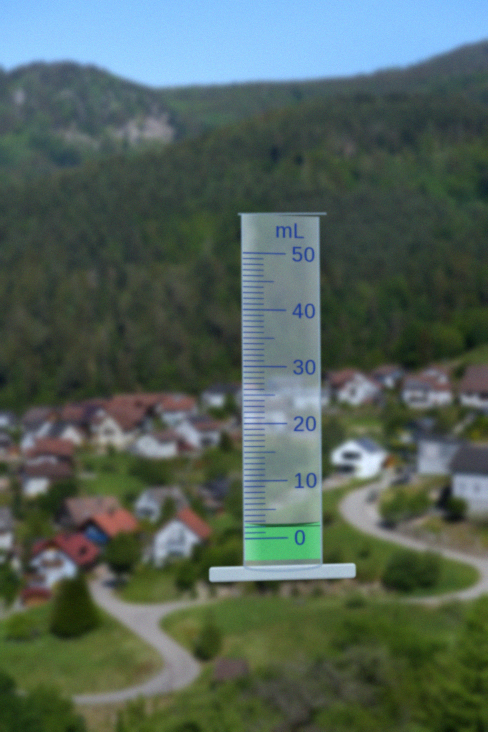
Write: 2; mL
